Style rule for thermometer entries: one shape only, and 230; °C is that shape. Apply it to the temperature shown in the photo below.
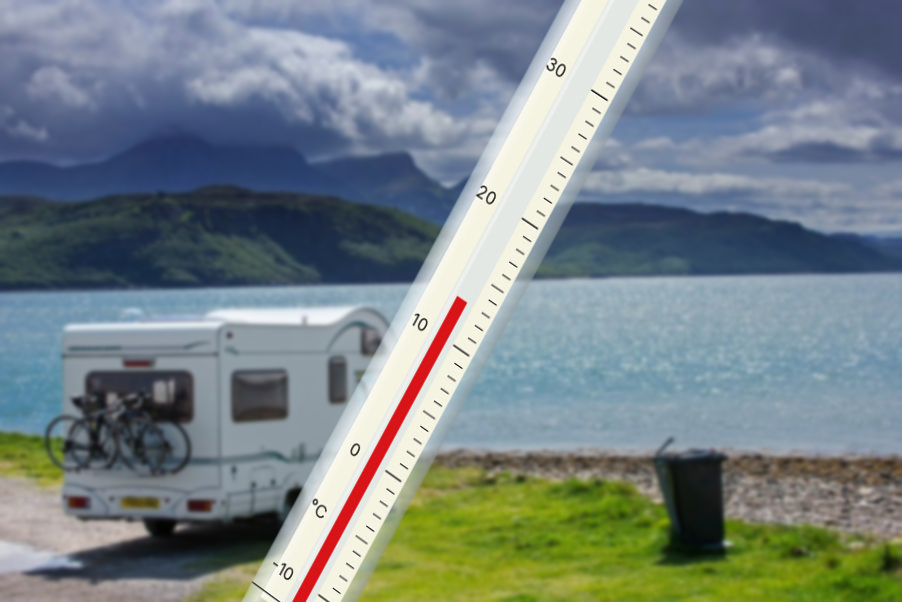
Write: 13; °C
